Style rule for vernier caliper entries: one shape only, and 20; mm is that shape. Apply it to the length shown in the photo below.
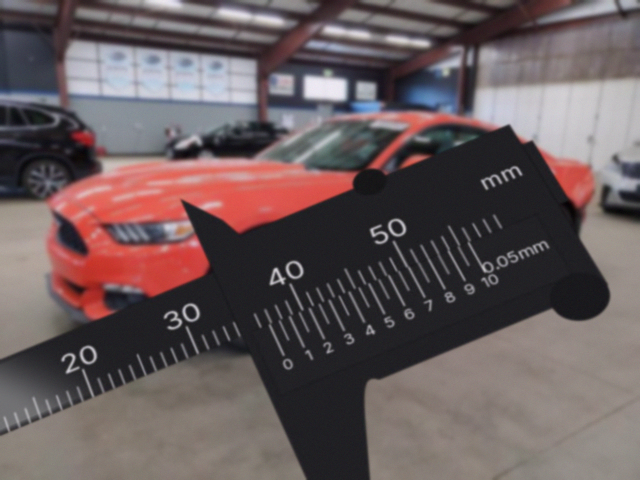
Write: 36.8; mm
